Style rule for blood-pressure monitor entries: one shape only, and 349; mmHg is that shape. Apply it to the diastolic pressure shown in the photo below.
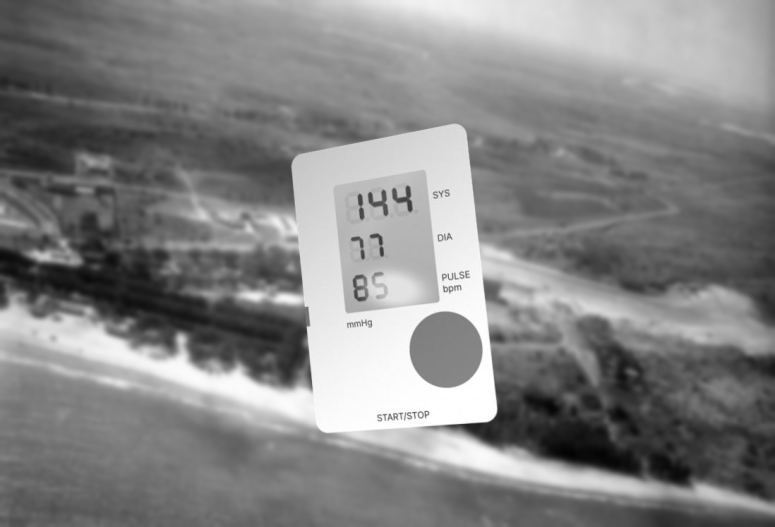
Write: 77; mmHg
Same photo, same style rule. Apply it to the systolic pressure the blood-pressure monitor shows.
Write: 144; mmHg
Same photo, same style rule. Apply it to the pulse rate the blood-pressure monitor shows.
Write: 85; bpm
